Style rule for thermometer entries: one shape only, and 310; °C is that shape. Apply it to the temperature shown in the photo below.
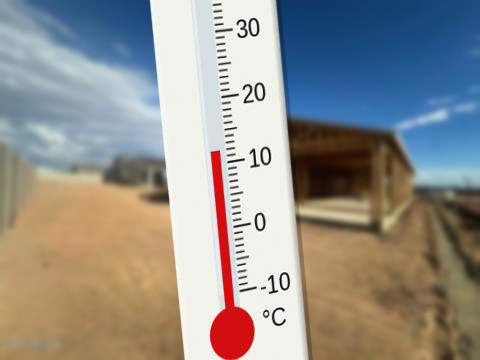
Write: 12; °C
